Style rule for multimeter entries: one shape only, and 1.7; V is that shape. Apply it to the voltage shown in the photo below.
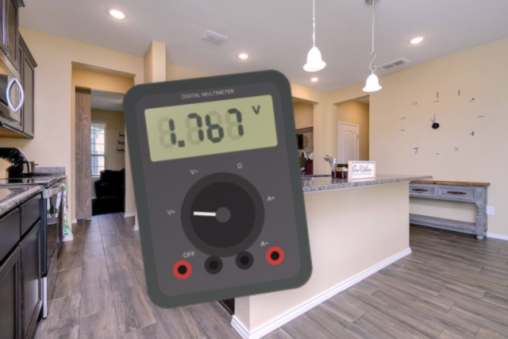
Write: 1.767; V
